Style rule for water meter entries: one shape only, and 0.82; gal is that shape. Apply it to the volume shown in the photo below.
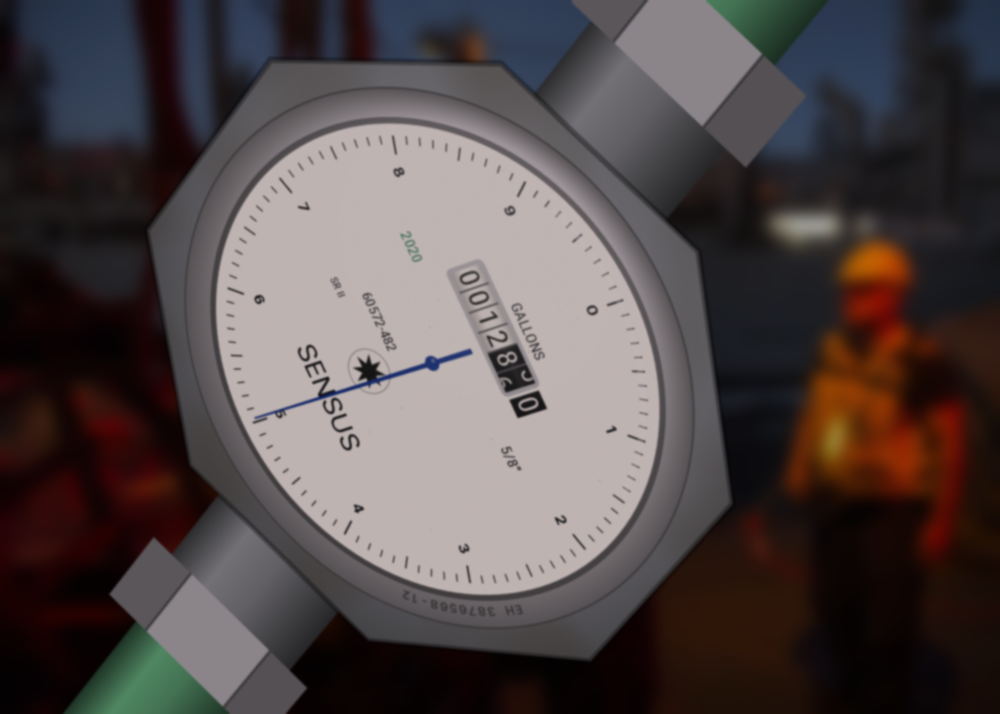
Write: 12855.0; gal
